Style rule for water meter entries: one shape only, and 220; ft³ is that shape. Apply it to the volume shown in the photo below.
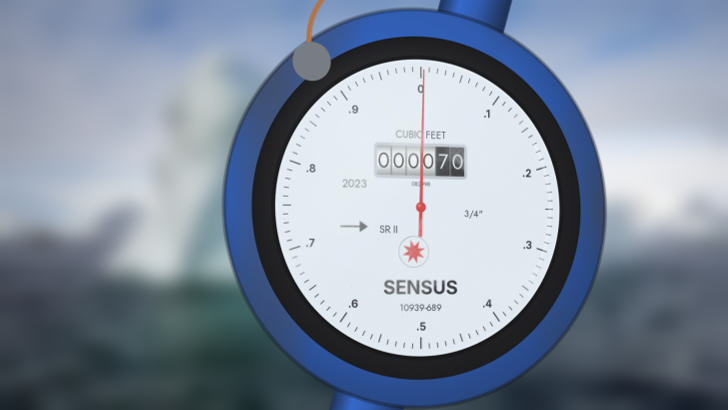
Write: 70.00; ft³
